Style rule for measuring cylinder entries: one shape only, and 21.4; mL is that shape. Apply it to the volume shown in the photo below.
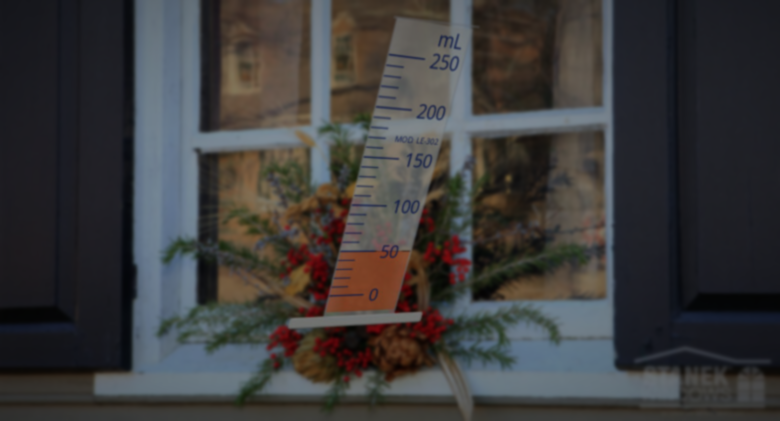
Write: 50; mL
